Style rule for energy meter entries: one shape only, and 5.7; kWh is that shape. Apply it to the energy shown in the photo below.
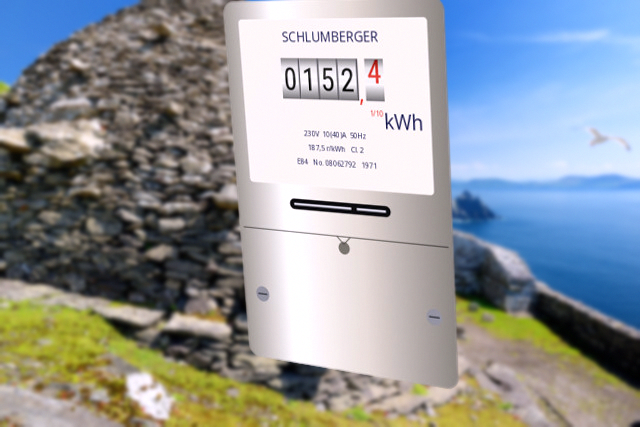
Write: 152.4; kWh
